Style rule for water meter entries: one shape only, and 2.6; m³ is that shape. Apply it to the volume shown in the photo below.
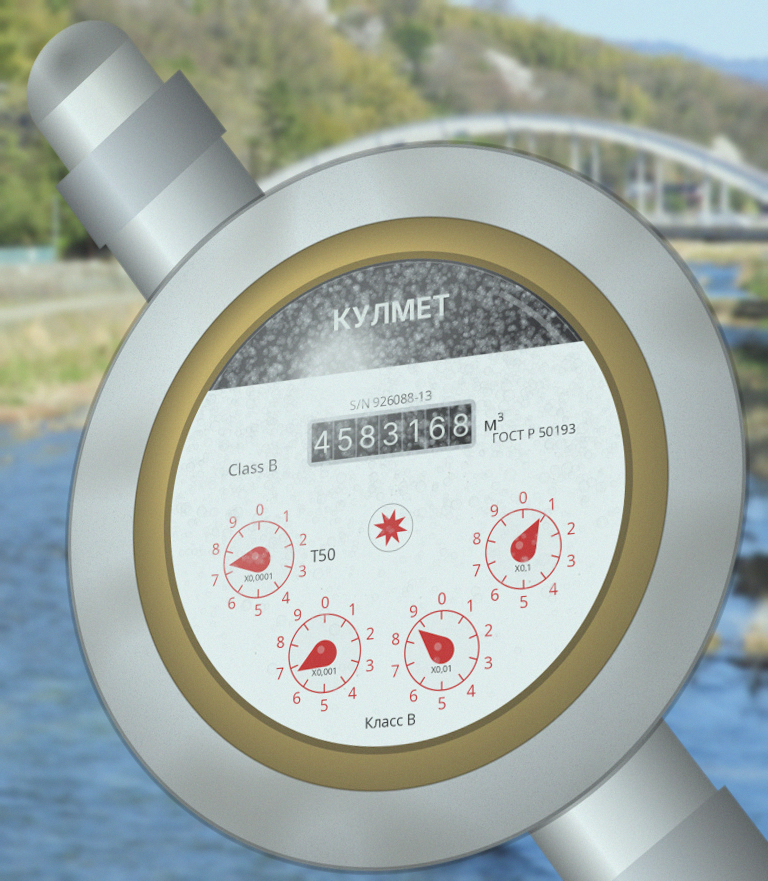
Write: 4583168.0867; m³
